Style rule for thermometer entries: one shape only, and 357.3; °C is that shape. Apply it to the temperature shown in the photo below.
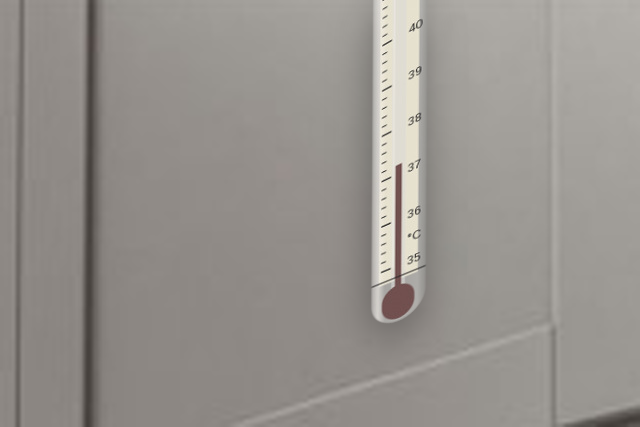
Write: 37.2; °C
